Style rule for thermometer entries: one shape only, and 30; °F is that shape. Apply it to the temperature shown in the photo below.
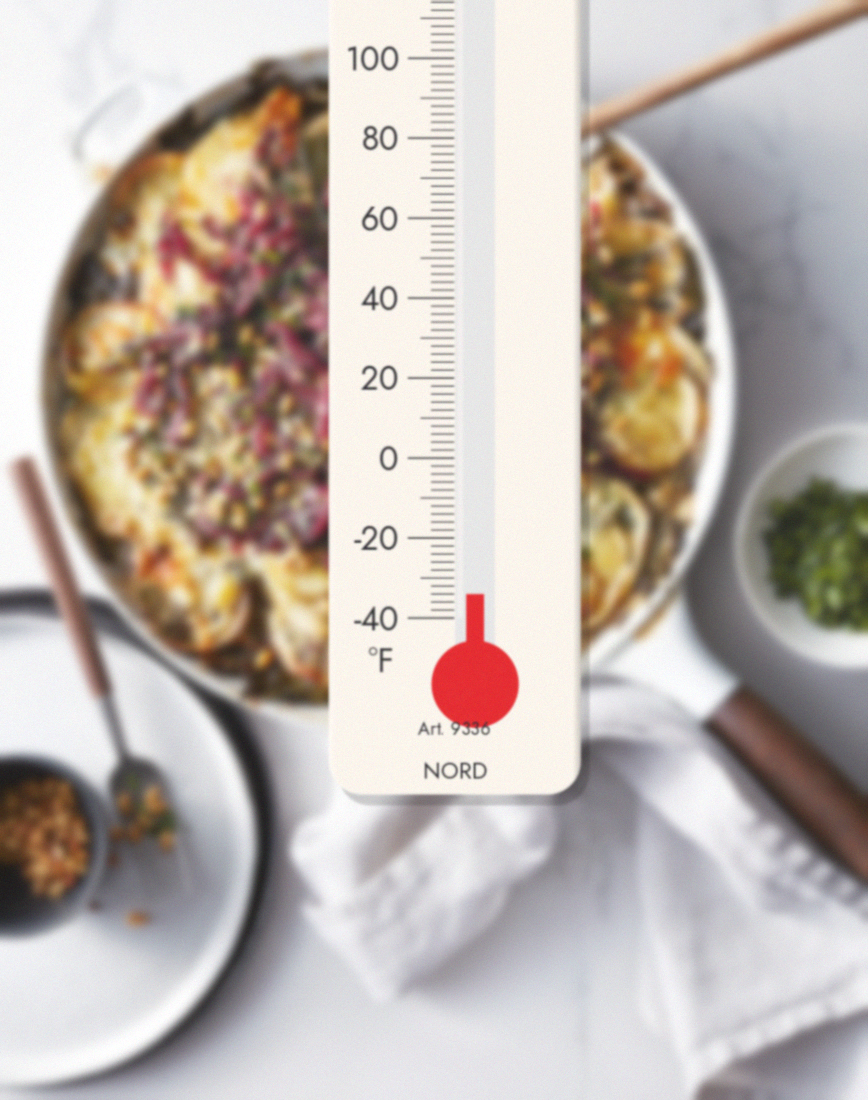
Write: -34; °F
